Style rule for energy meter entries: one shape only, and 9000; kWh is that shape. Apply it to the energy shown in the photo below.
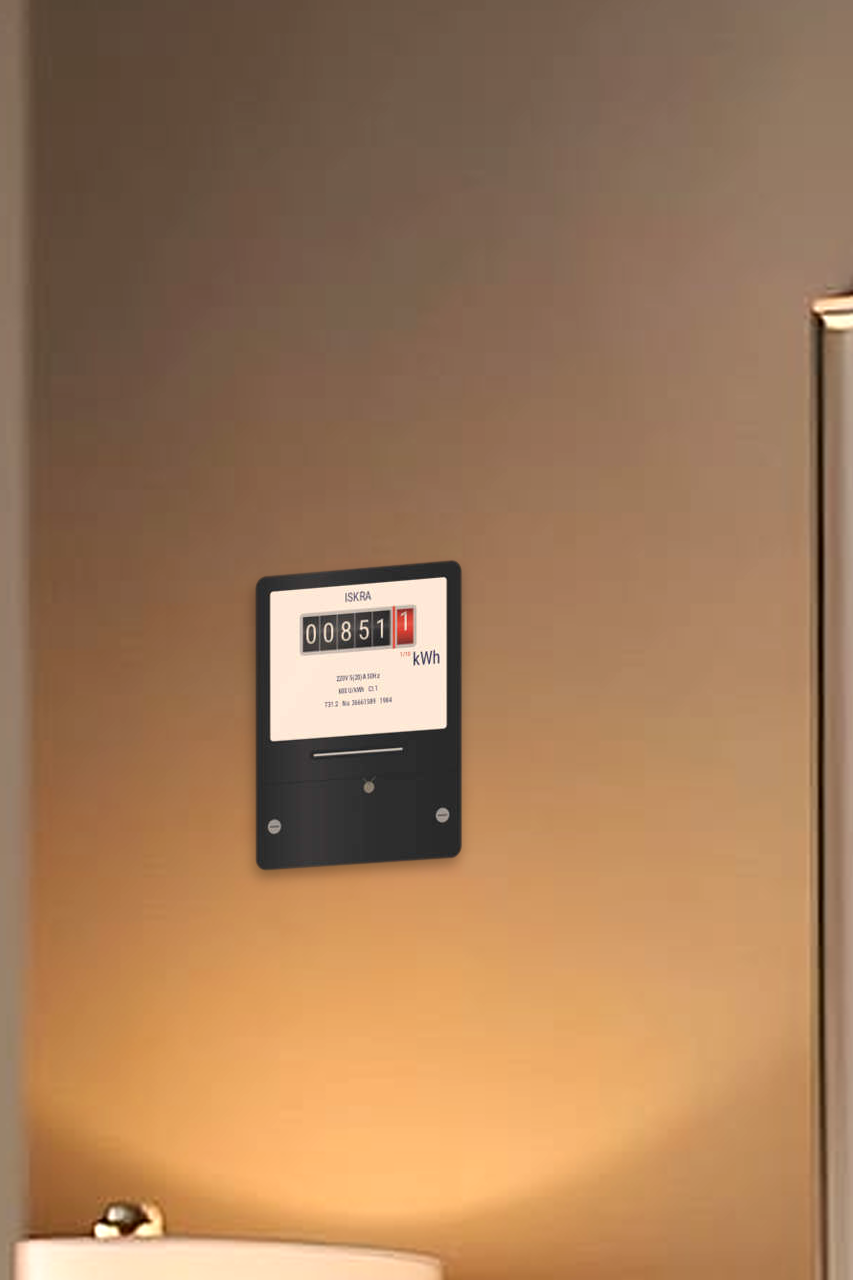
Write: 851.1; kWh
